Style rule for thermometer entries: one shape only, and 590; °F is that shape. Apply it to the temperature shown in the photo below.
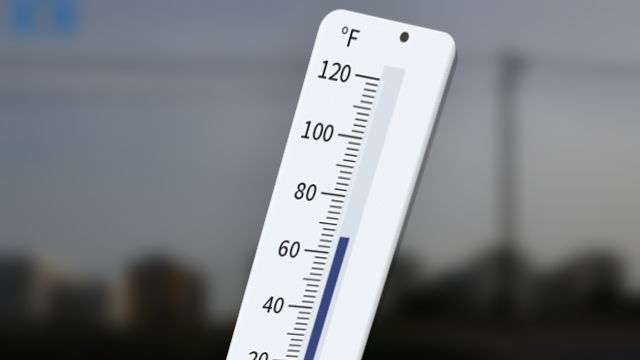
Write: 66; °F
